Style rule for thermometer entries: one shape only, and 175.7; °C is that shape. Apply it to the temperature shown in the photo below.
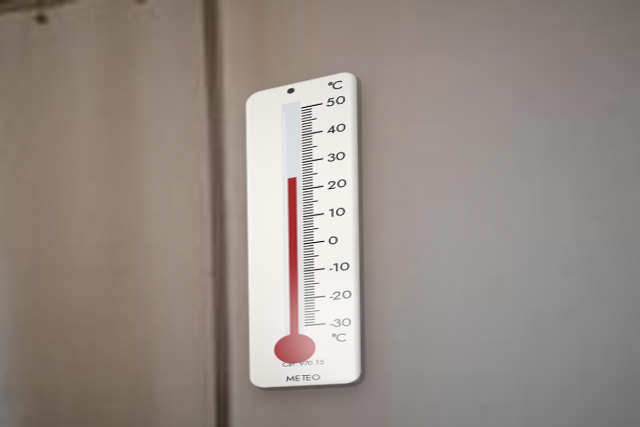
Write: 25; °C
